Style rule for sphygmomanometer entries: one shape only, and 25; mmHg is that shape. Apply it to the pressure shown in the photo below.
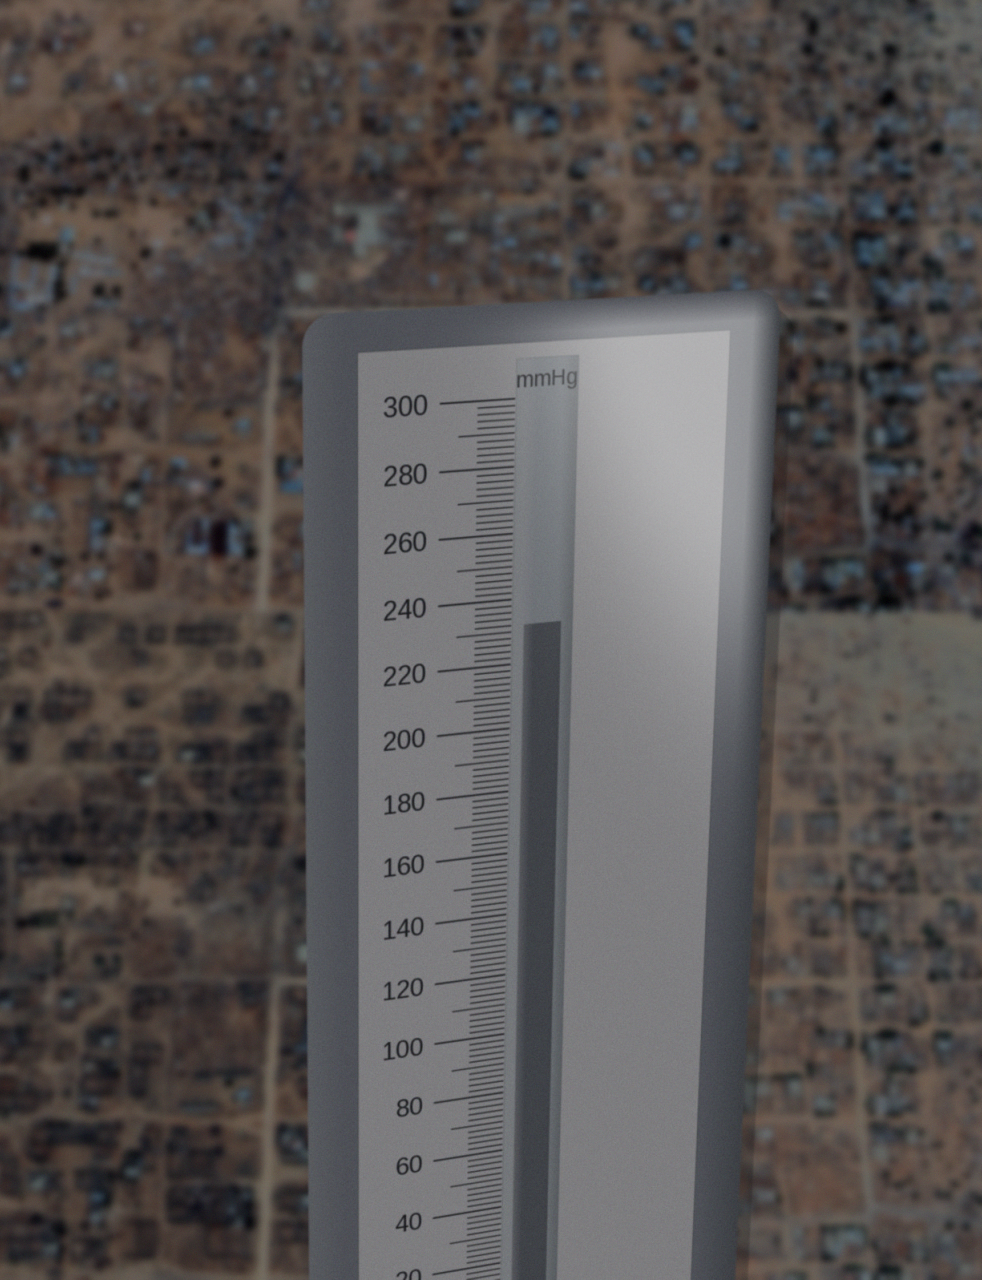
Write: 232; mmHg
